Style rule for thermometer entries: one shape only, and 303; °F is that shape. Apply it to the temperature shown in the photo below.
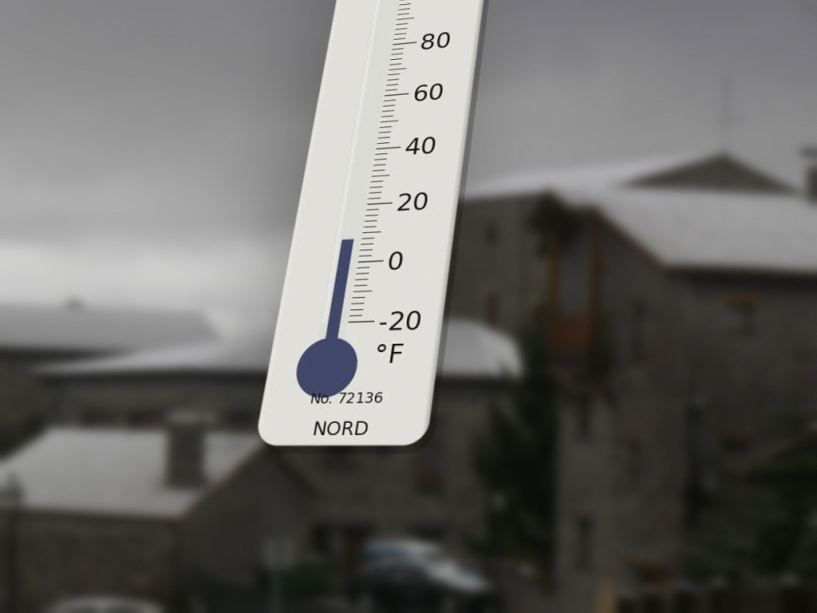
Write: 8; °F
